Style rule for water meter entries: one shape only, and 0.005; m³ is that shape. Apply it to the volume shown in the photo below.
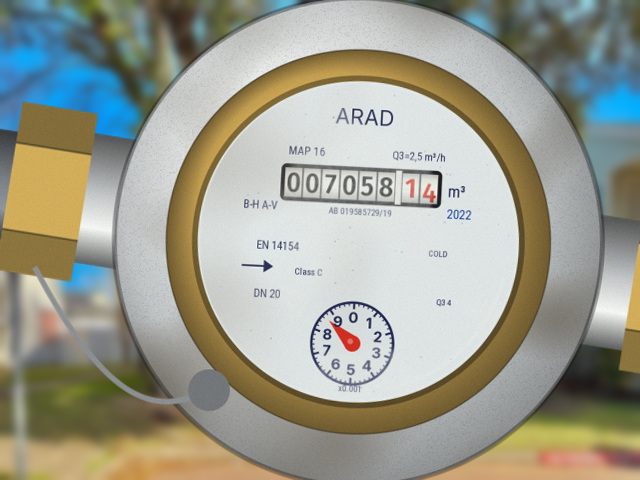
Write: 7058.138; m³
